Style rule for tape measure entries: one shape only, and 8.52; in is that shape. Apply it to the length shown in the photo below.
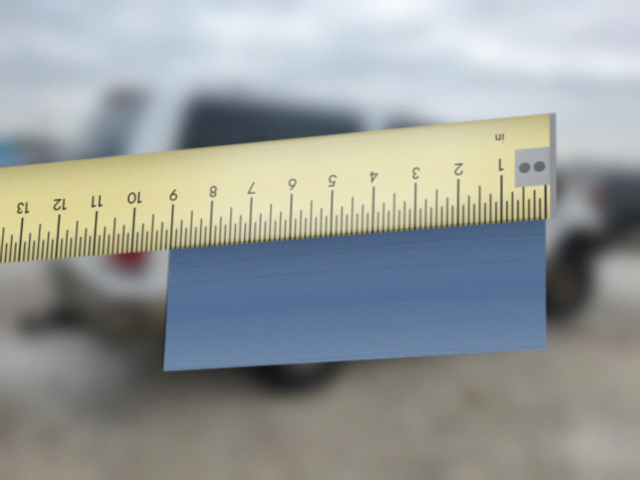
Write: 9; in
